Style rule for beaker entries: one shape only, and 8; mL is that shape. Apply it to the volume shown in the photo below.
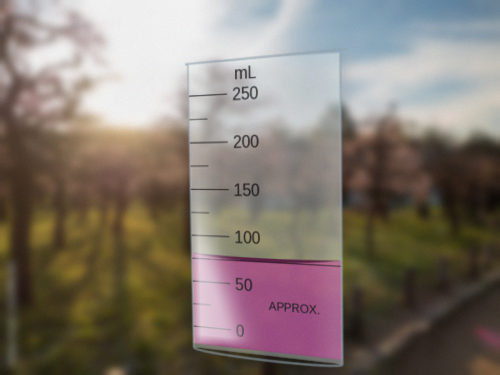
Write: 75; mL
